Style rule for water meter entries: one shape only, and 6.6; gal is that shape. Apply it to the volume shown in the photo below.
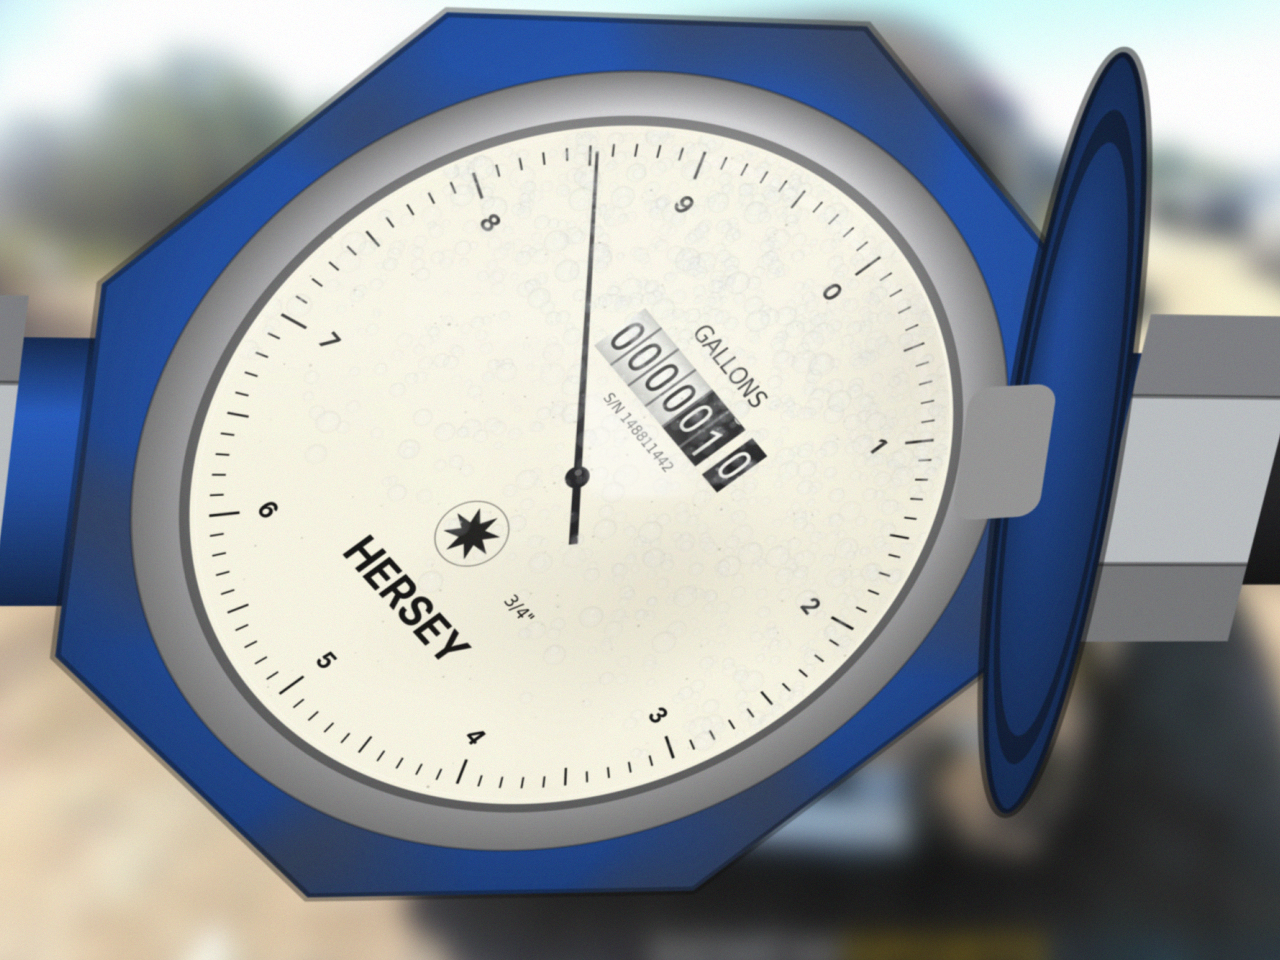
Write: 8.5; gal
